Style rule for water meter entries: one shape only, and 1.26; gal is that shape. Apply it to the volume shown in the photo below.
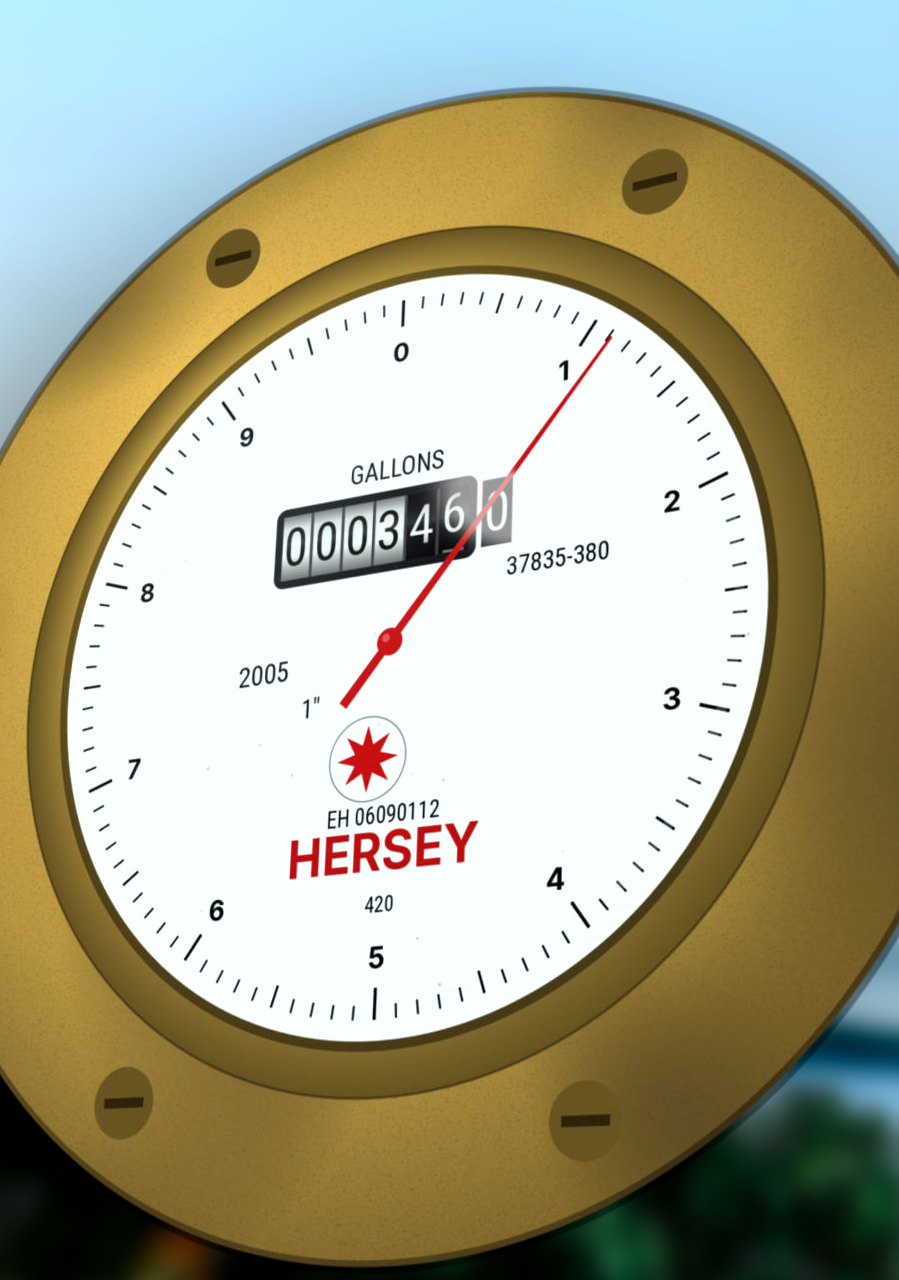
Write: 3461.1; gal
